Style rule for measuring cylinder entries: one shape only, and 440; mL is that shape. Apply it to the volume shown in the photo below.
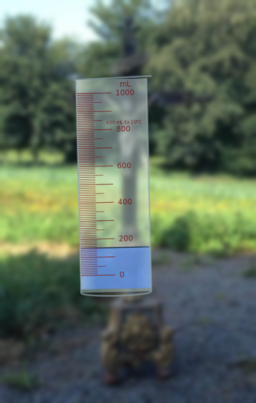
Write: 150; mL
